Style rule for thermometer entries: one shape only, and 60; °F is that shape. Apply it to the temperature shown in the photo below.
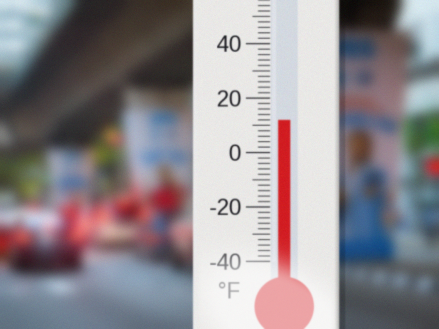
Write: 12; °F
